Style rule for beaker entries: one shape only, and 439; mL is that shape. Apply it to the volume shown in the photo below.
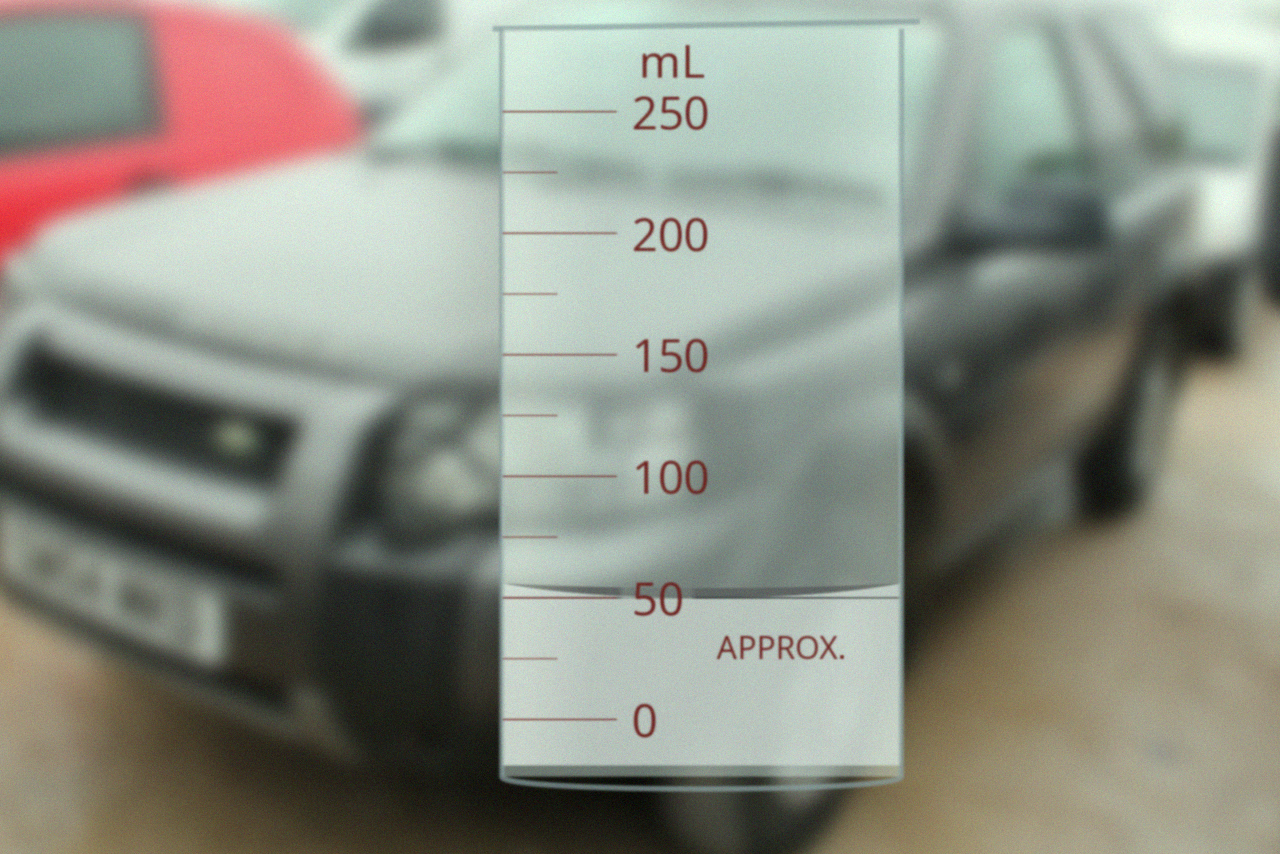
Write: 50; mL
